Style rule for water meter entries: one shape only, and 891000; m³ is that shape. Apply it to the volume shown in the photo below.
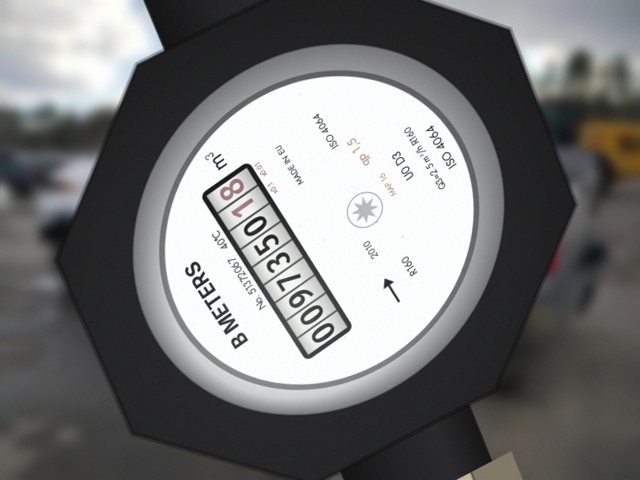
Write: 97350.18; m³
